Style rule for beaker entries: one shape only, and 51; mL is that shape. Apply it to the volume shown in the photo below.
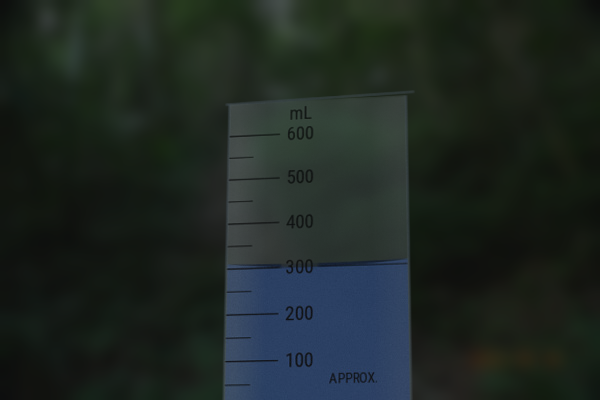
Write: 300; mL
